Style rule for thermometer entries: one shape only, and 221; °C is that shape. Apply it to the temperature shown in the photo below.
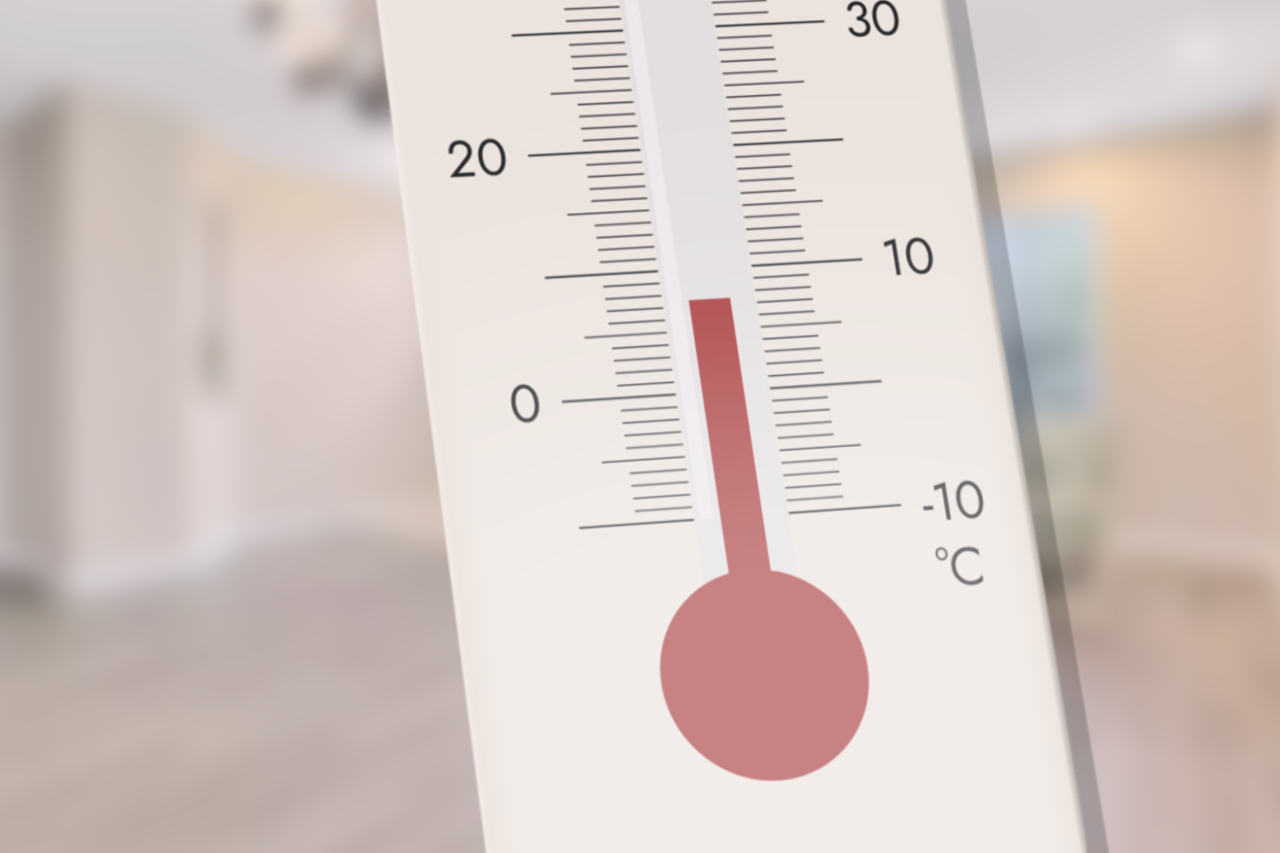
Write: 7.5; °C
